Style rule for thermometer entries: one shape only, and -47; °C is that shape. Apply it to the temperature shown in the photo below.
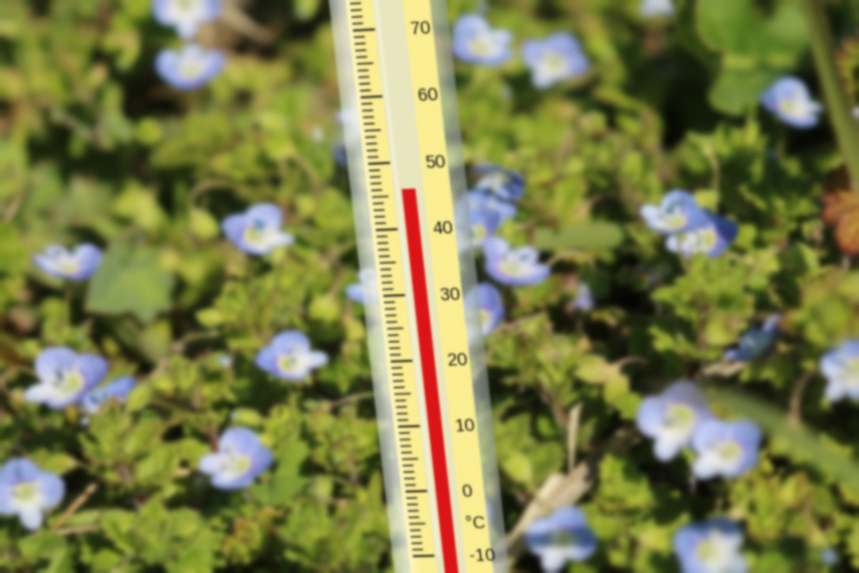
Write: 46; °C
